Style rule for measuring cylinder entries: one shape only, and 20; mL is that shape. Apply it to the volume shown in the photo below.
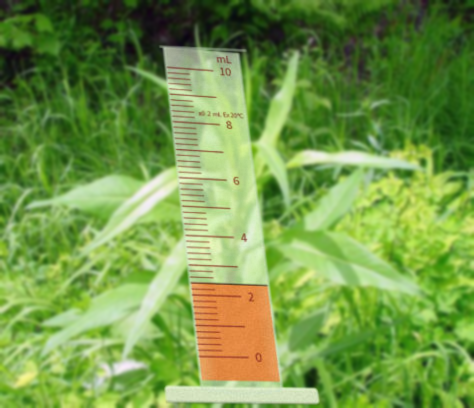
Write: 2.4; mL
